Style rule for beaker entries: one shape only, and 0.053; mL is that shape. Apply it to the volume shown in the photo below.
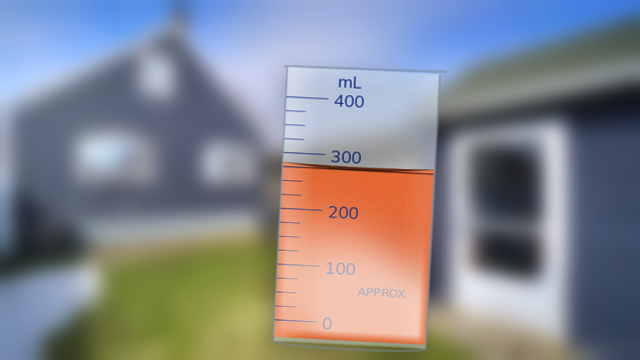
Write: 275; mL
